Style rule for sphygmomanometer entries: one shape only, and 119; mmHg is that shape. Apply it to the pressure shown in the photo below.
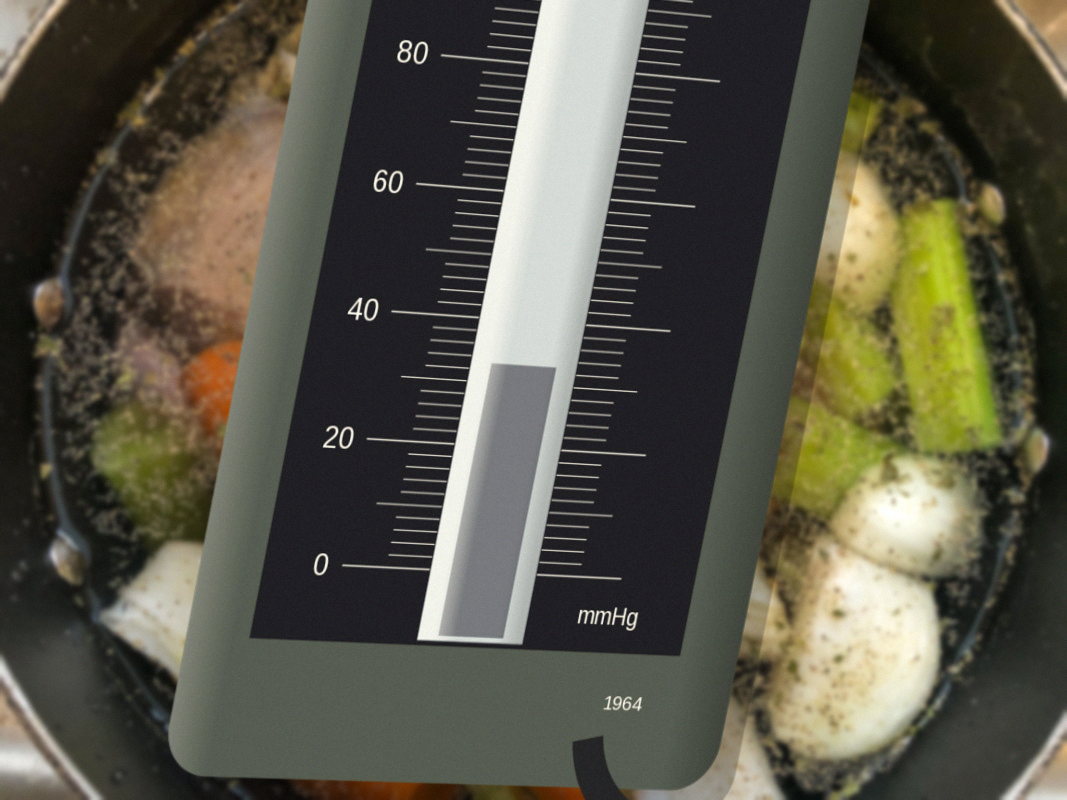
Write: 33; mmHg
